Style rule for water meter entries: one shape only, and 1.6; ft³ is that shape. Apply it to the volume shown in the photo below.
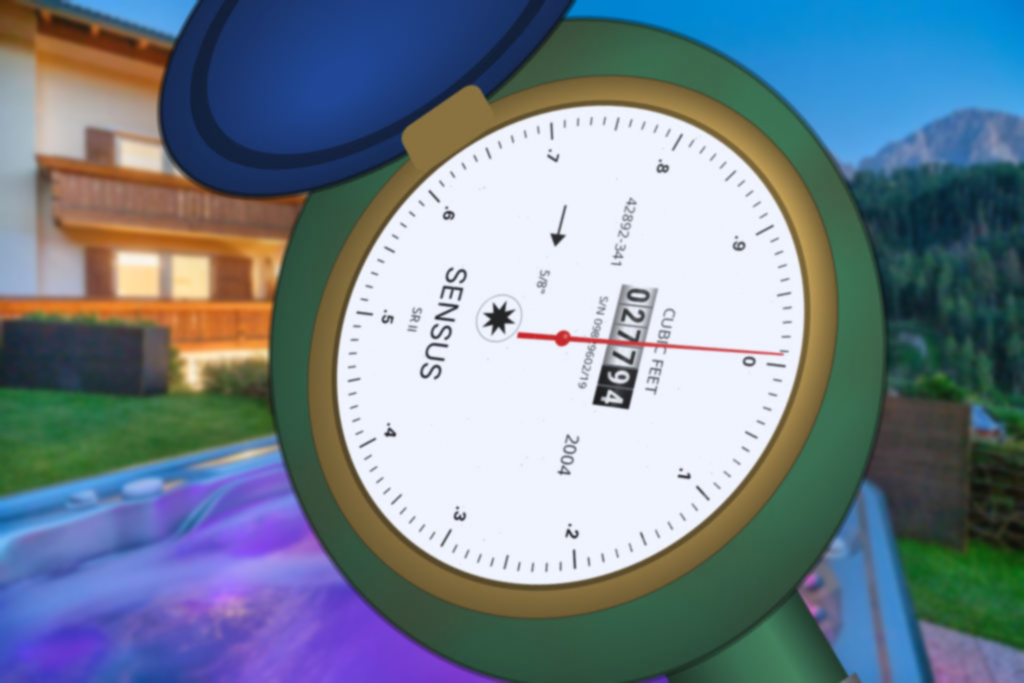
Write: 27793.99; ft³
